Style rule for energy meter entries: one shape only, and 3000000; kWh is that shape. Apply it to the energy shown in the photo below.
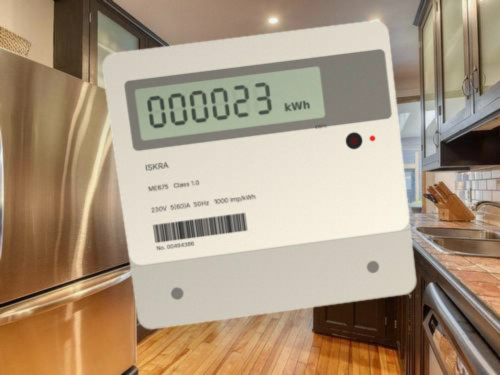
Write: 23; kWh
